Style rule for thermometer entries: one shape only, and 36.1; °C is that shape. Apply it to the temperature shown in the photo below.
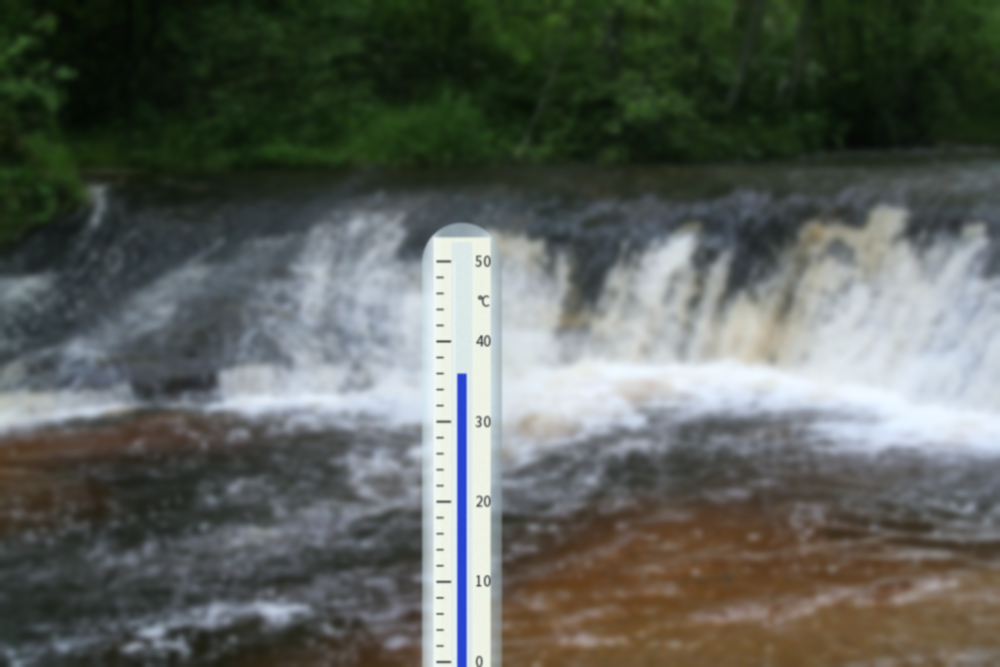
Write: 36; °C
